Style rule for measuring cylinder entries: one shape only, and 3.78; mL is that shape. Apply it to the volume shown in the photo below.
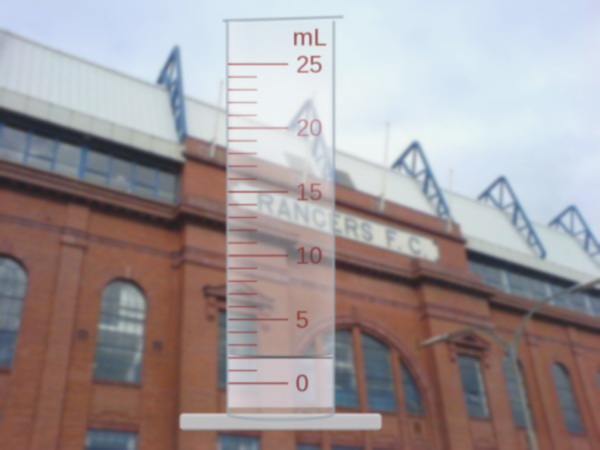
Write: 2; mL
